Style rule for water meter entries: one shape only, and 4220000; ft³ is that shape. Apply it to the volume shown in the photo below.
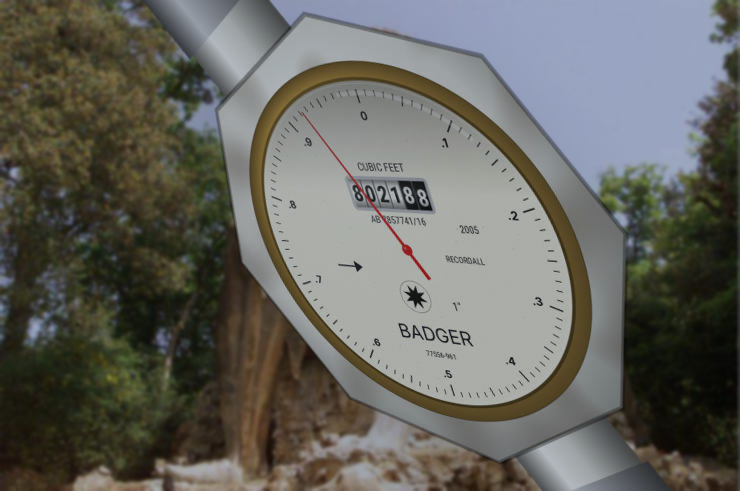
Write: 802187.92; ft³
